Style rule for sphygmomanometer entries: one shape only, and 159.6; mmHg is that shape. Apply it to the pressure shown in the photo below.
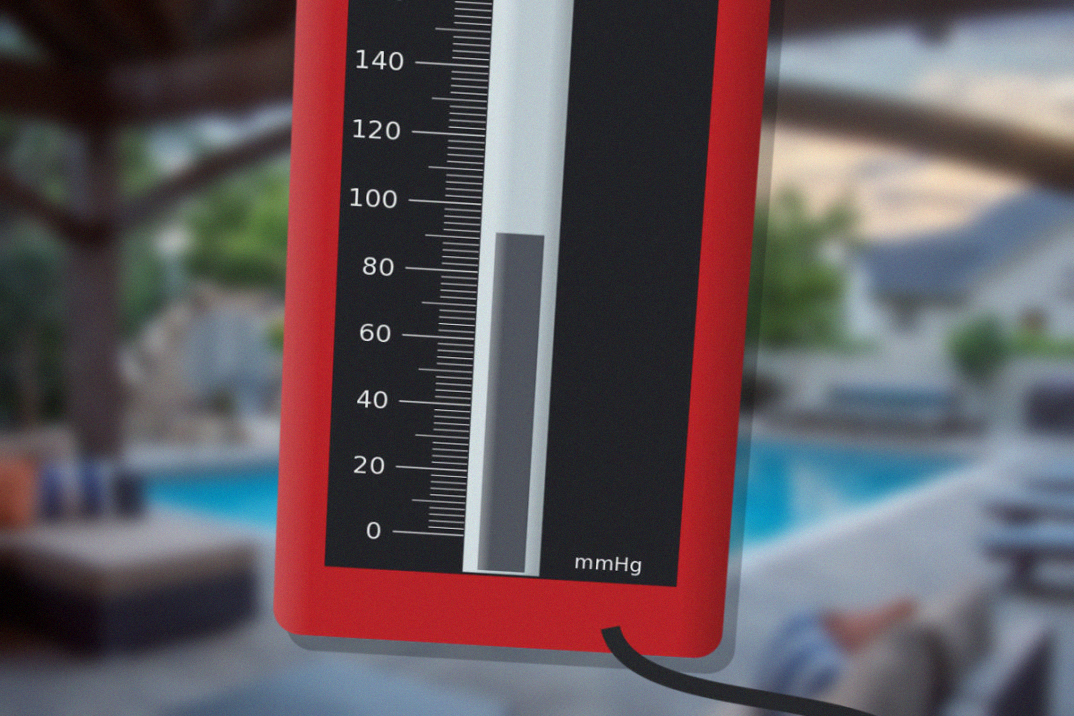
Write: 92; mmHg
